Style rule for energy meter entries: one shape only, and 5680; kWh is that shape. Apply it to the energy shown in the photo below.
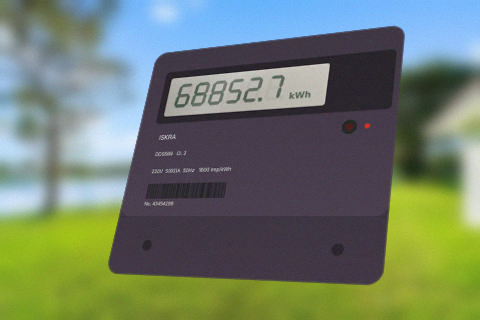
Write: 68852.7; kWh
